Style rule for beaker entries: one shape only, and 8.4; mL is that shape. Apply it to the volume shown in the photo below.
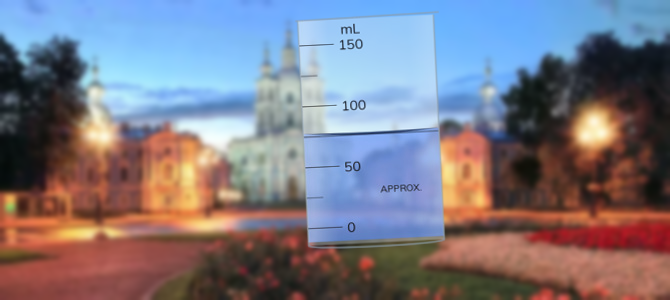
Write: 75; mL
